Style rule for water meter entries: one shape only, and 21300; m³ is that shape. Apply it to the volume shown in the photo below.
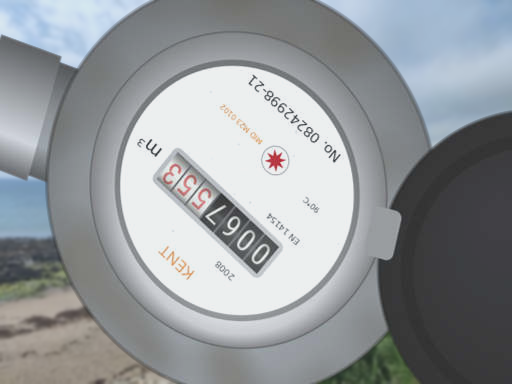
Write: 67.553; m³
